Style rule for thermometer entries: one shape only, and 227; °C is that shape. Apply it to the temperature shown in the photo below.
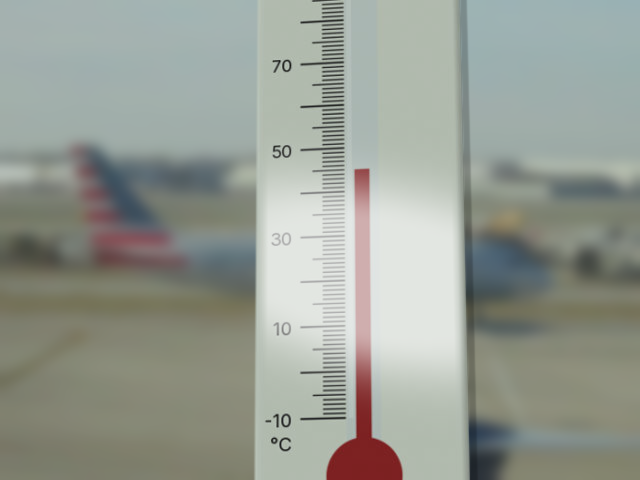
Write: 45; °C
